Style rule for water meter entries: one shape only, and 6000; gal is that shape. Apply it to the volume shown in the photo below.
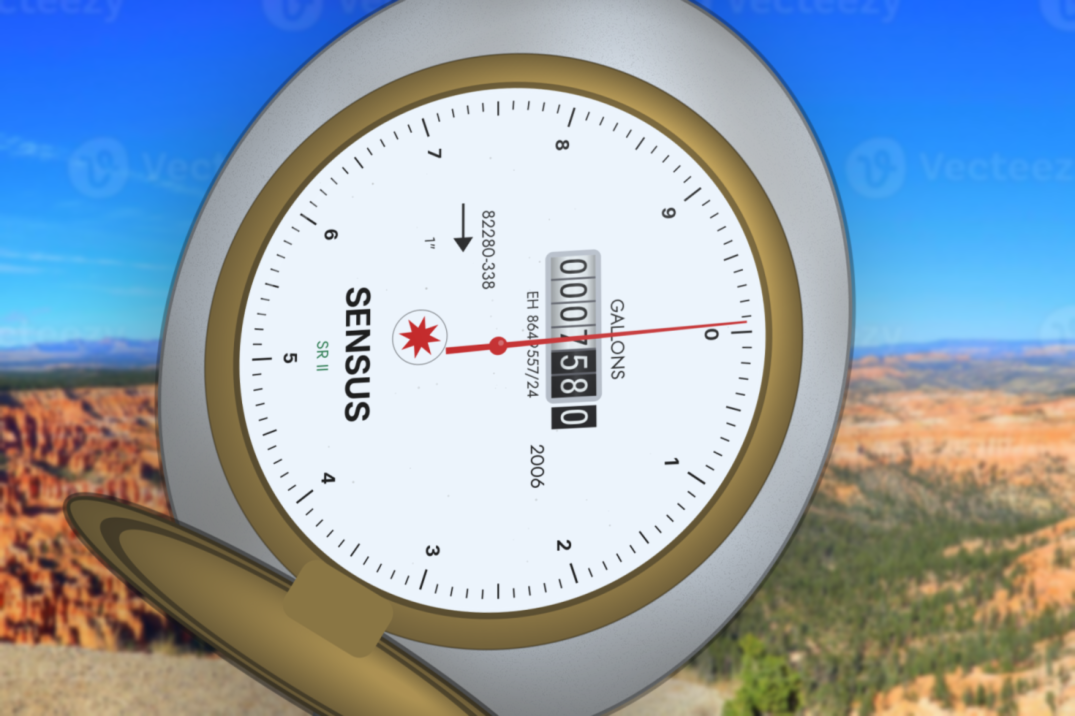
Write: 7579.9; gal
